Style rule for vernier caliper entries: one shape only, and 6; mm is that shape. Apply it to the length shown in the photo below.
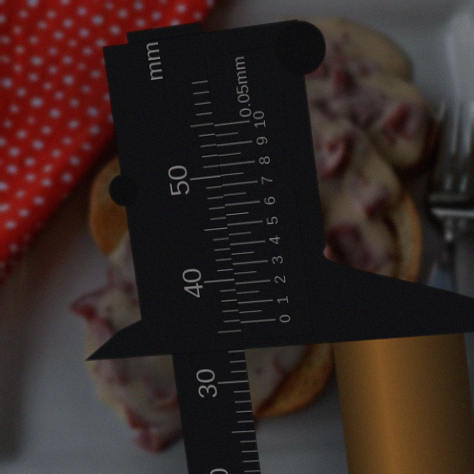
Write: 35.8; mm
